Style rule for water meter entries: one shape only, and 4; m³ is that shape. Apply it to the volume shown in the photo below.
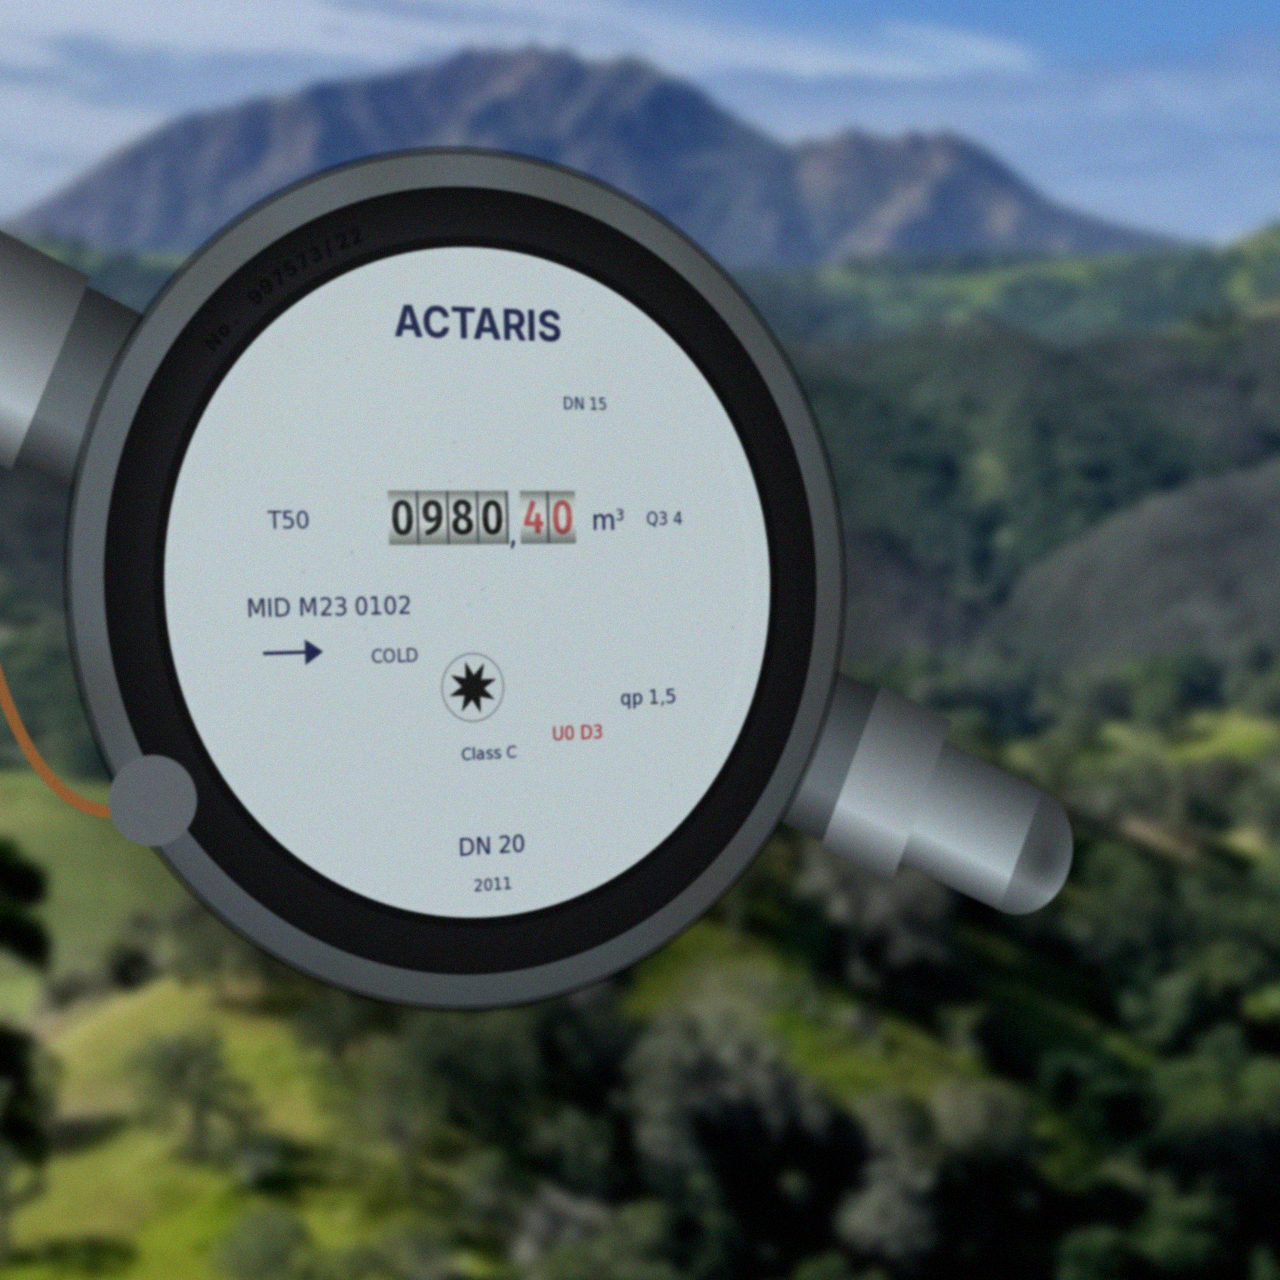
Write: 980.40; m³
